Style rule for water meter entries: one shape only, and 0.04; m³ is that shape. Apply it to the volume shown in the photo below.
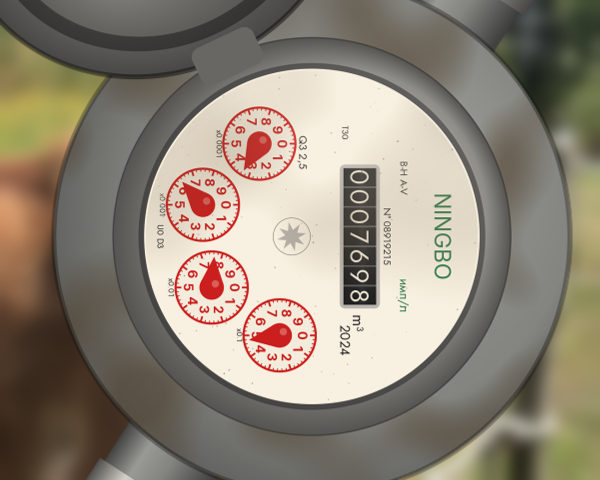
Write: 7698.4763; m³
